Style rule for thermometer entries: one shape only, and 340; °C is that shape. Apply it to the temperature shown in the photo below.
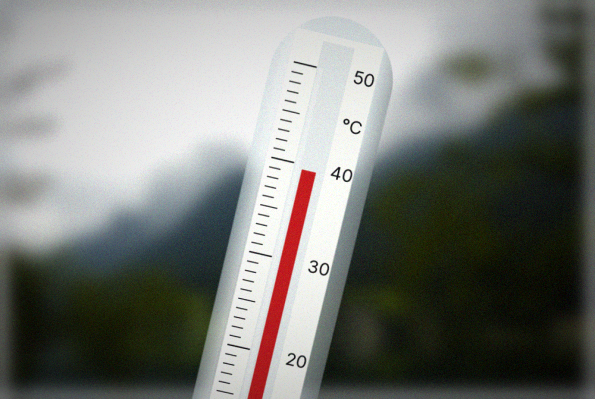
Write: 39.5; °C
